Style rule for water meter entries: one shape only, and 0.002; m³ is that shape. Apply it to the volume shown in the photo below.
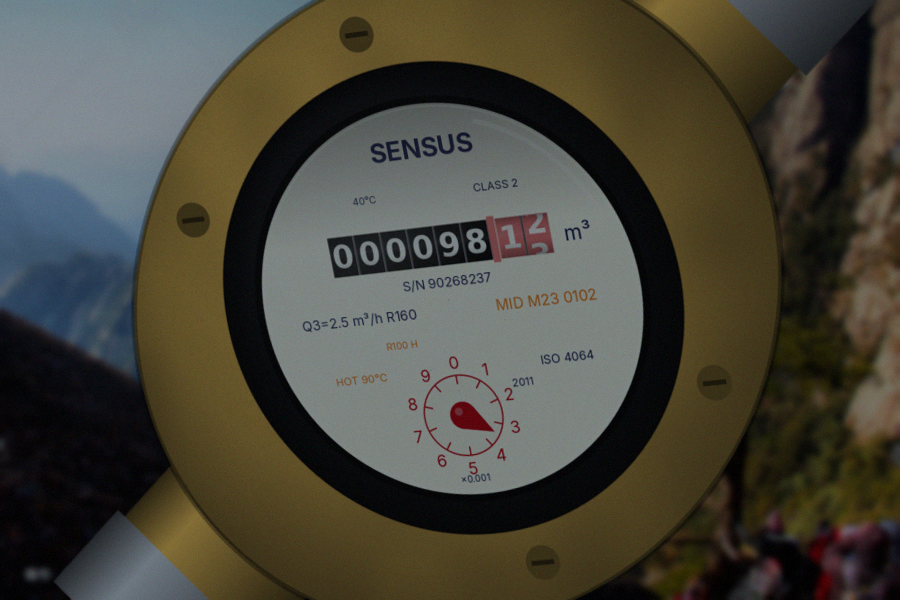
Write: 98.123; m³
